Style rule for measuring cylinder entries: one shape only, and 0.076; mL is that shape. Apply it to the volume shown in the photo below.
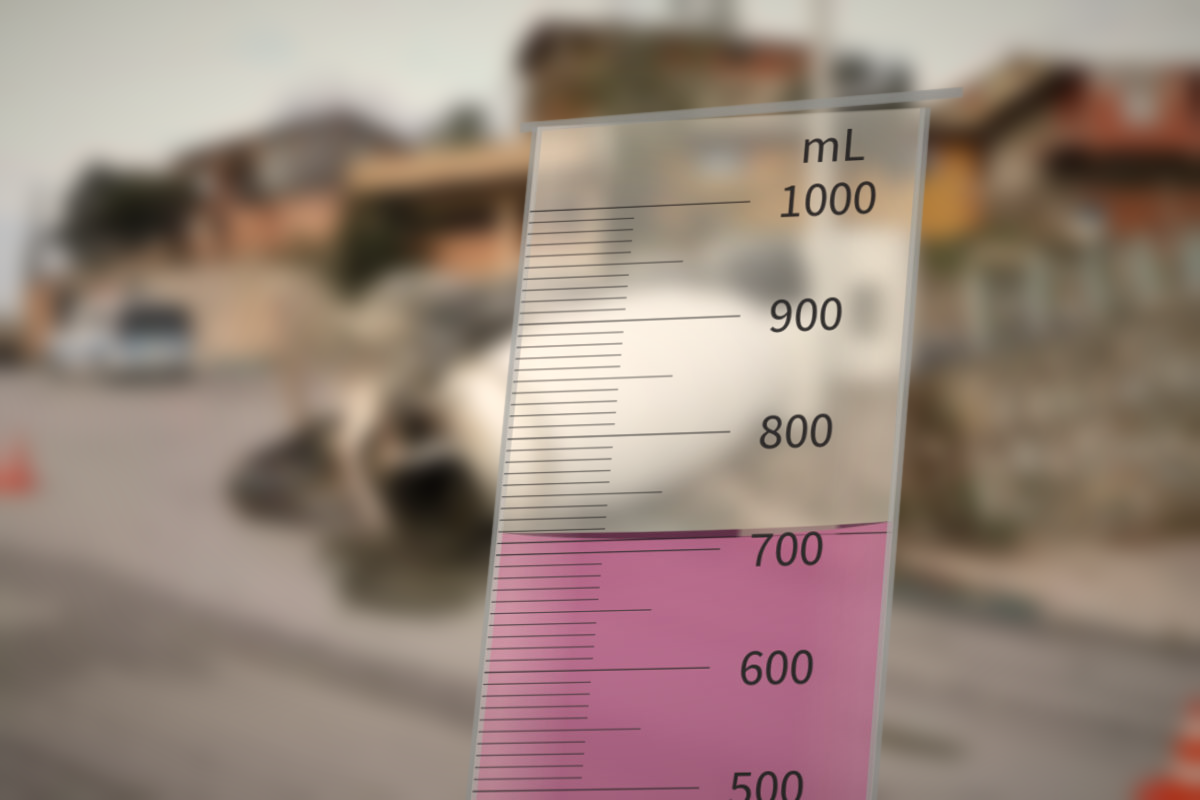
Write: 710; mL
